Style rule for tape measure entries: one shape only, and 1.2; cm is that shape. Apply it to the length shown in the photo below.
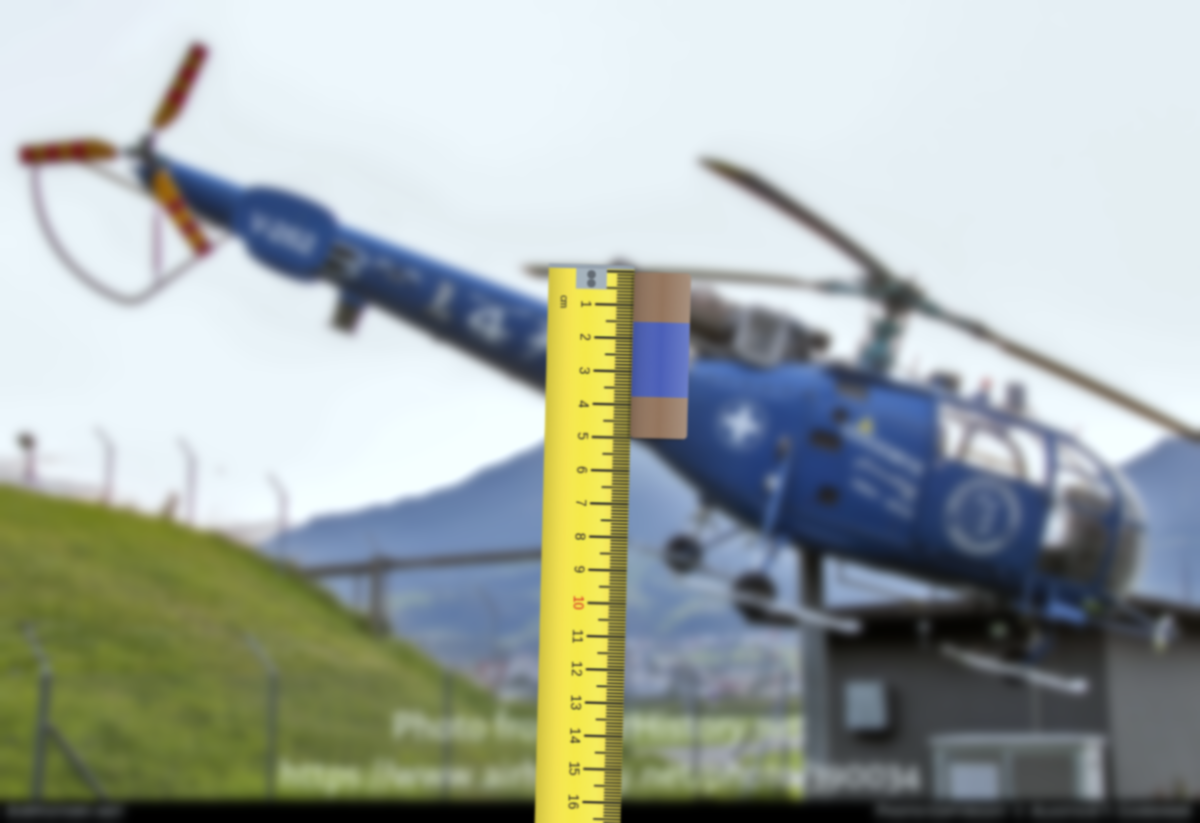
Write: 5; cm
